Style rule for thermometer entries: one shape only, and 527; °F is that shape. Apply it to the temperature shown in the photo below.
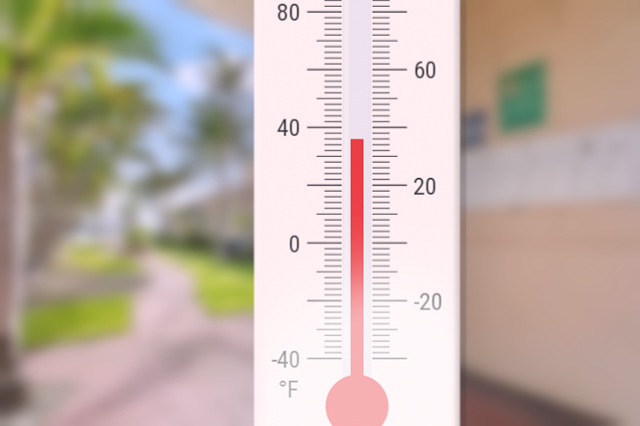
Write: 36; °F
